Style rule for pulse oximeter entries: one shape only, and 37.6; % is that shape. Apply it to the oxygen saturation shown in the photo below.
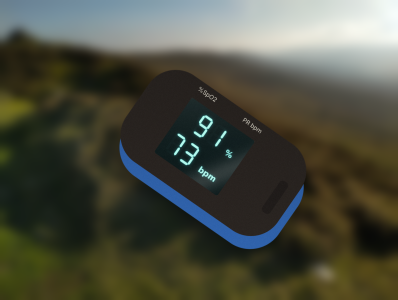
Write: 91; %
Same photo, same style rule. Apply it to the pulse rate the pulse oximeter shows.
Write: 73; bpm
